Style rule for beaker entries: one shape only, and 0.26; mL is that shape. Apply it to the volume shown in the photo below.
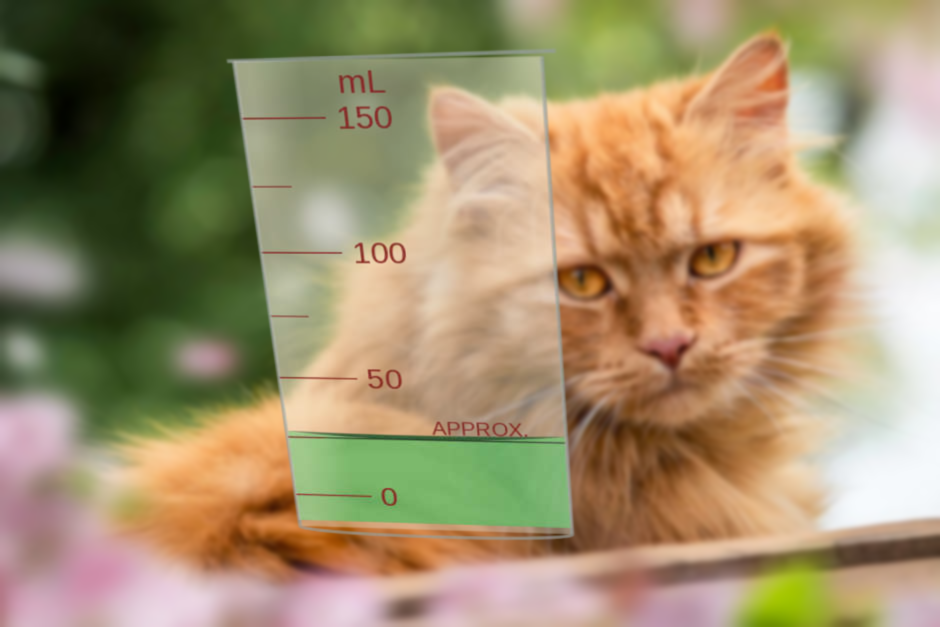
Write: 25; mL
